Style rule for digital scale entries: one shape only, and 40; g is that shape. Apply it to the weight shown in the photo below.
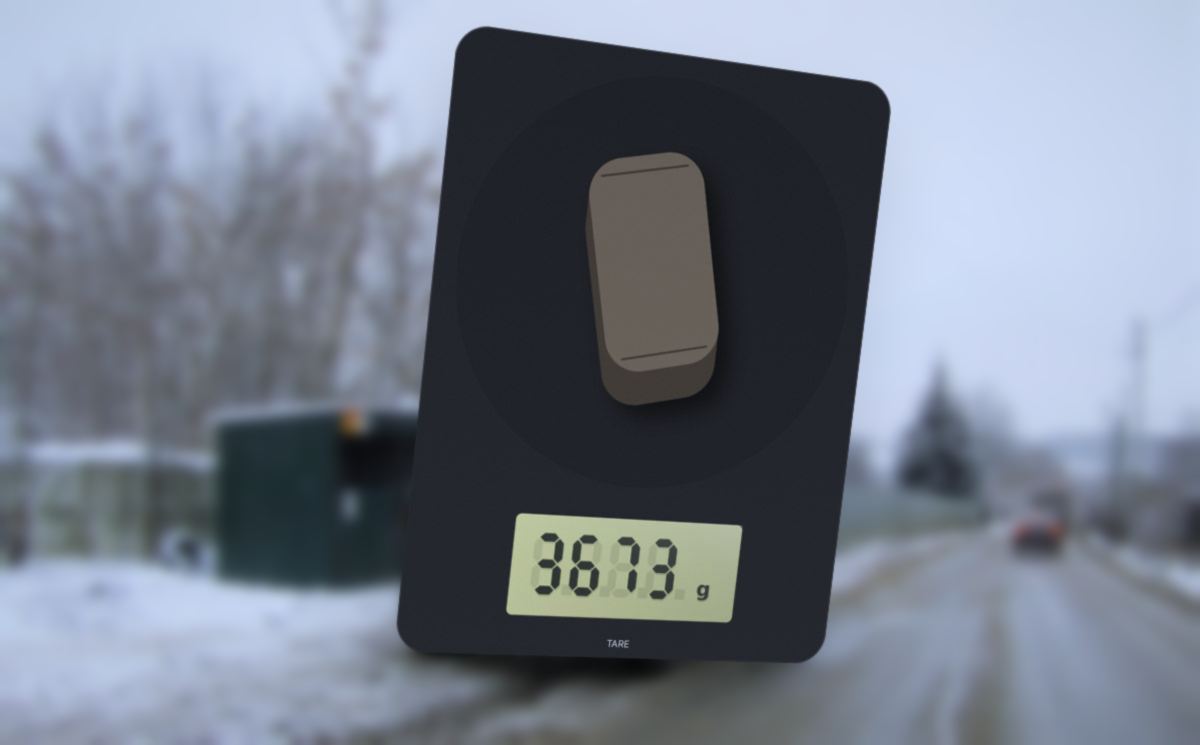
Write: 3673; g
